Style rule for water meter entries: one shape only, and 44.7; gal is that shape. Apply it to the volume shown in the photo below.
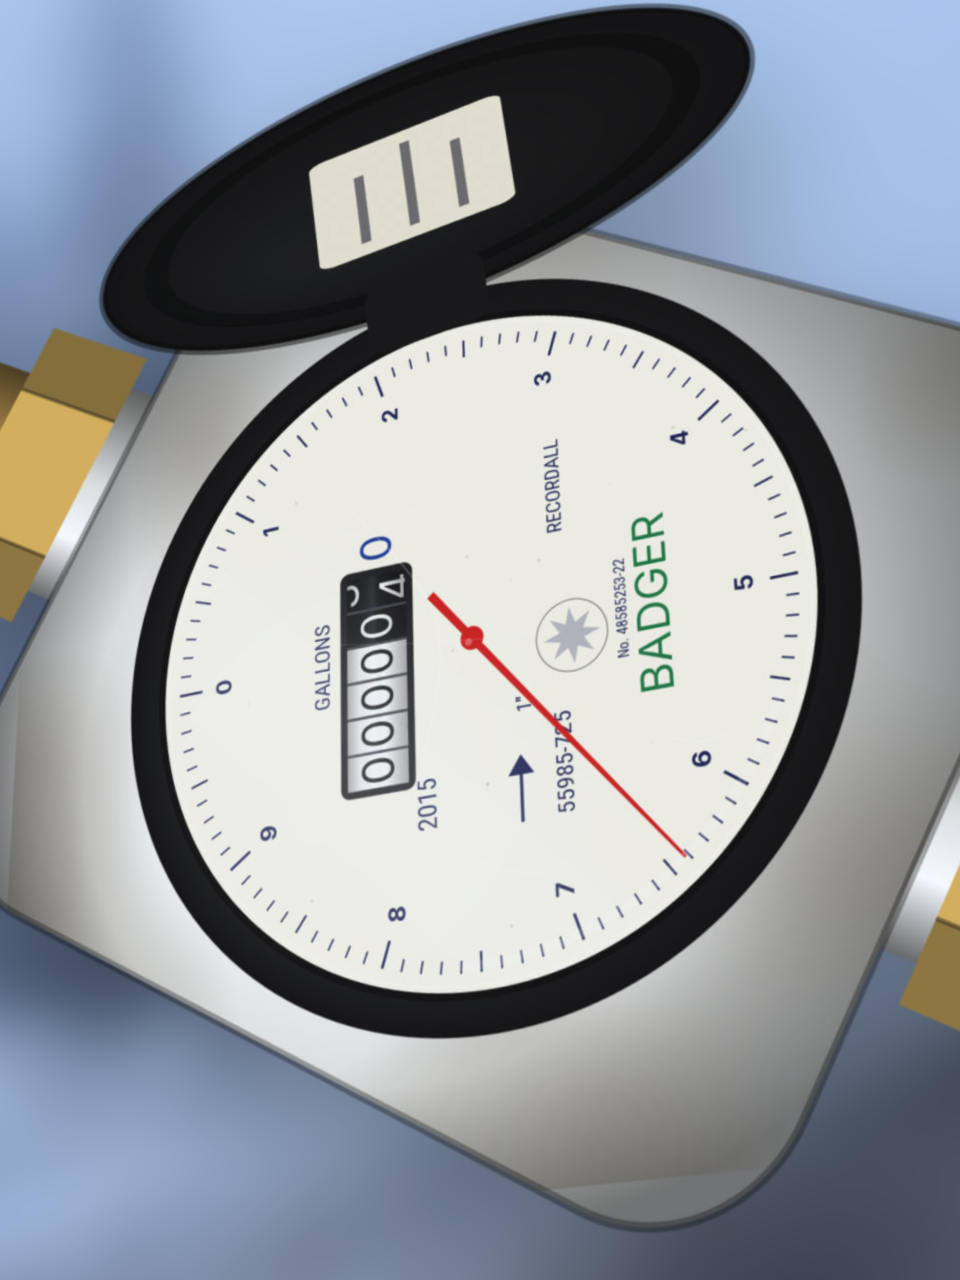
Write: 36.4; gal
